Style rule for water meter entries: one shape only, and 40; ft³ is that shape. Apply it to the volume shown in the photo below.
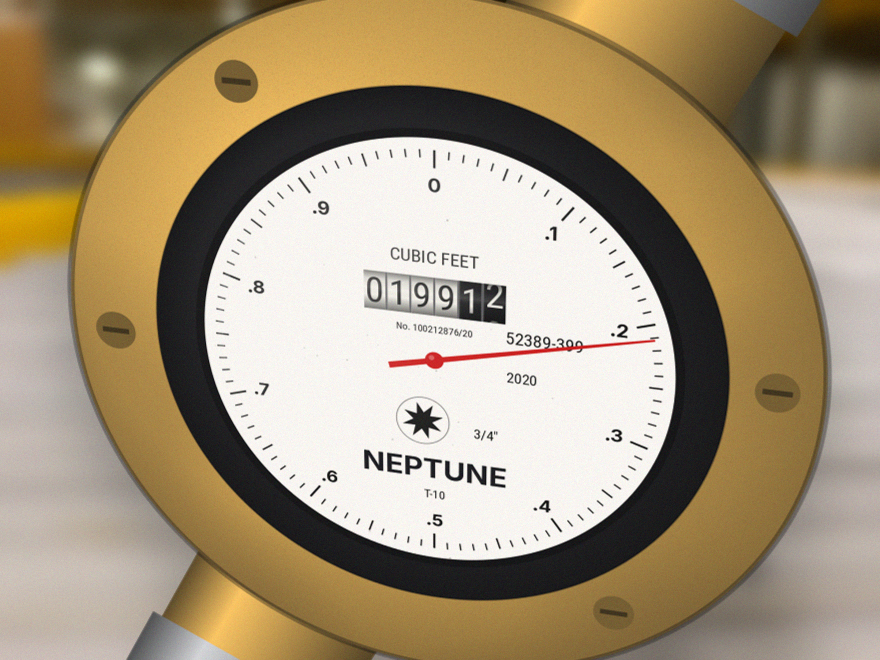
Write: 19912.21; ft³
